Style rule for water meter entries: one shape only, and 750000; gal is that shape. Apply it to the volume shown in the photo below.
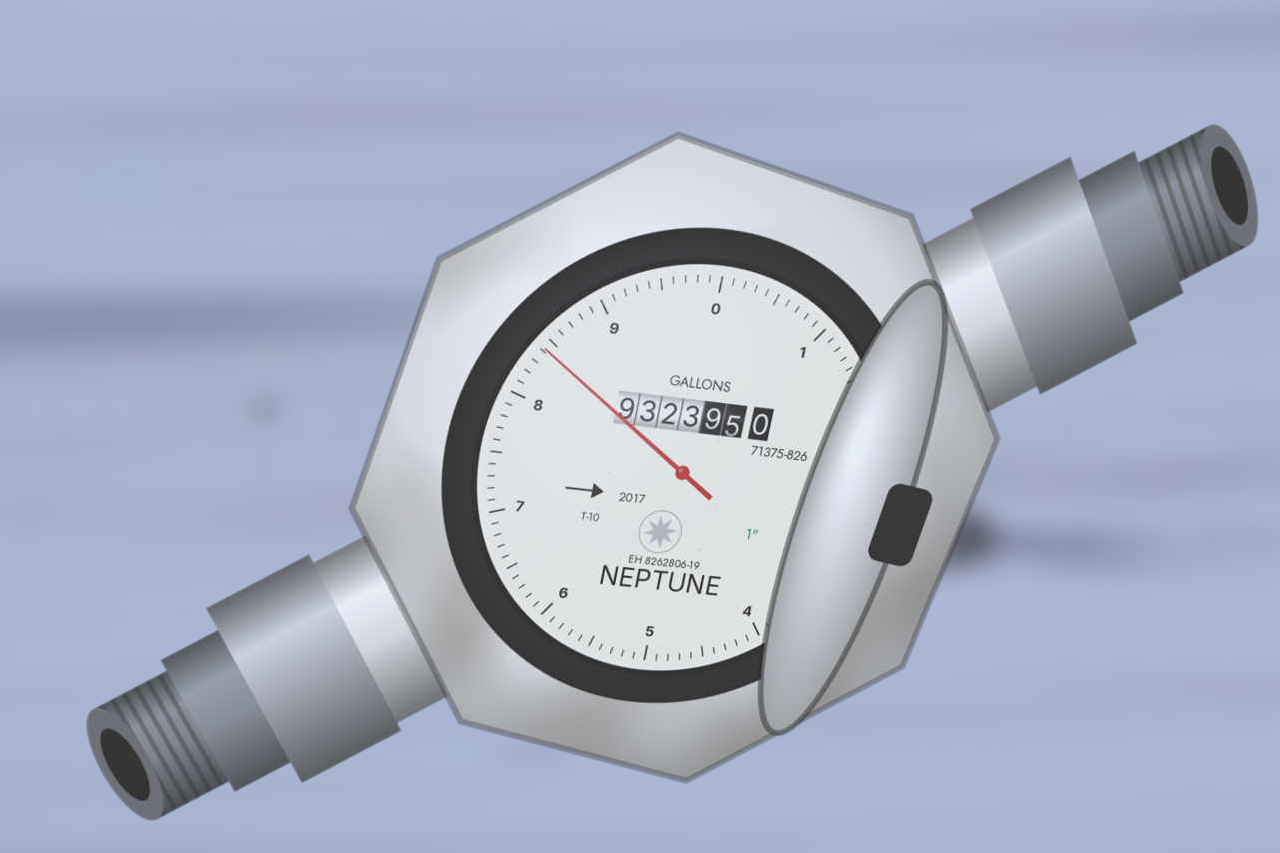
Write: 9323948.4; gal
